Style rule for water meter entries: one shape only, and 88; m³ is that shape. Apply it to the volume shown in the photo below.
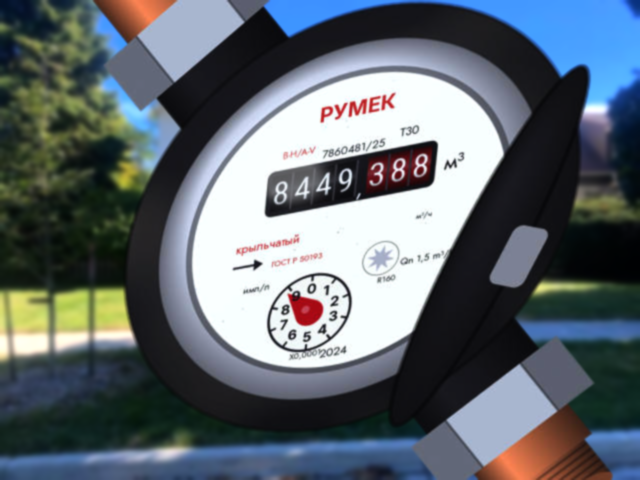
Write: 8449.3888; m³
